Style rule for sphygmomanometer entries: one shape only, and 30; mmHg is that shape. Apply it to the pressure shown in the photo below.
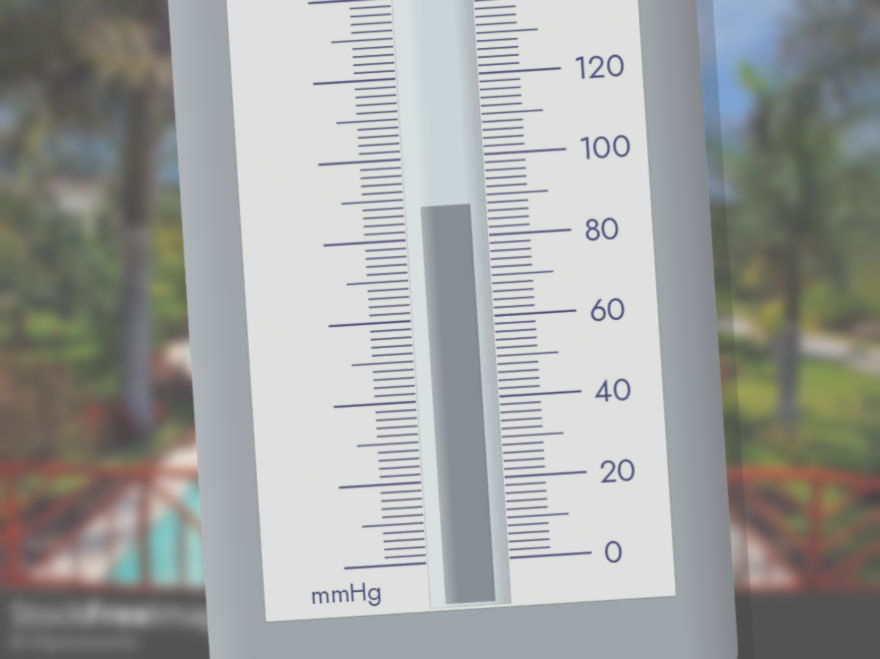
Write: 88; mmHg
